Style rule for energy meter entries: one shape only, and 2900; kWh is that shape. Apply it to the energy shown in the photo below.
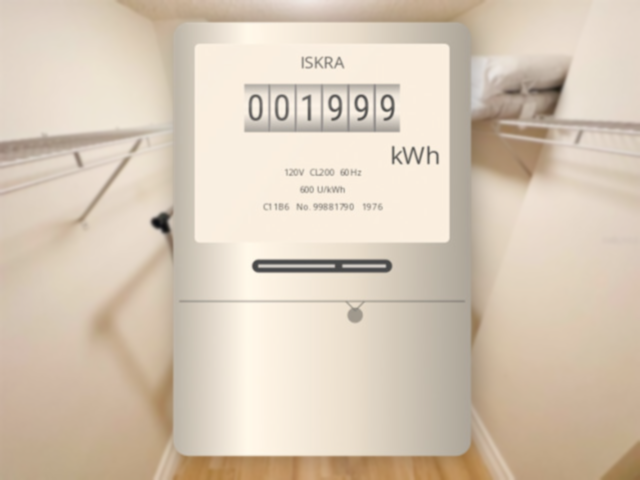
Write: 1999; kWh
